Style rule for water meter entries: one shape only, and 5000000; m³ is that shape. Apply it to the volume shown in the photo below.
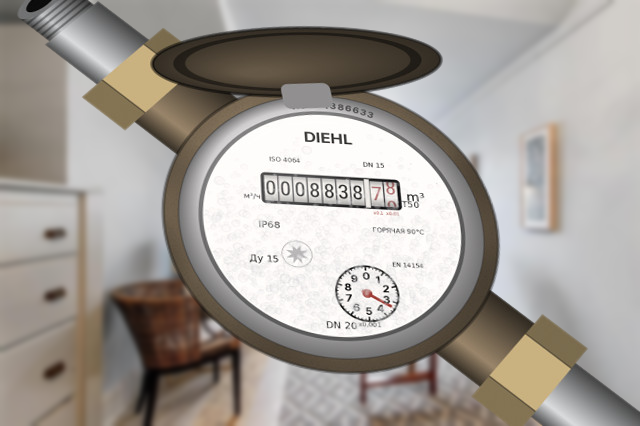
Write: 8838.783; m³
